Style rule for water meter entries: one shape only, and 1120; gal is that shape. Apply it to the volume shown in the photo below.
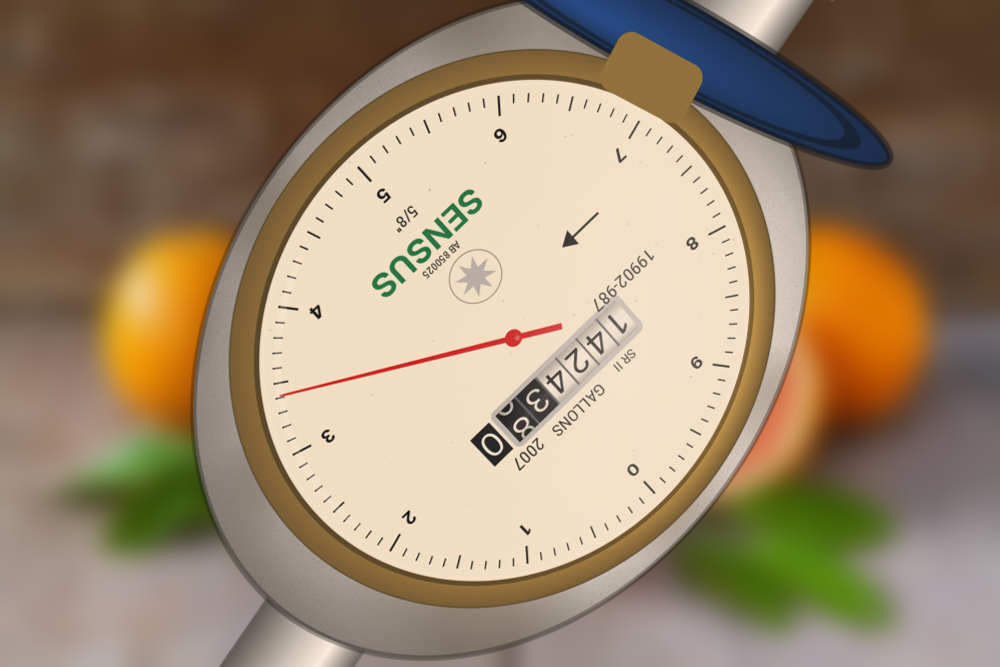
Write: 1424383.4; gal
